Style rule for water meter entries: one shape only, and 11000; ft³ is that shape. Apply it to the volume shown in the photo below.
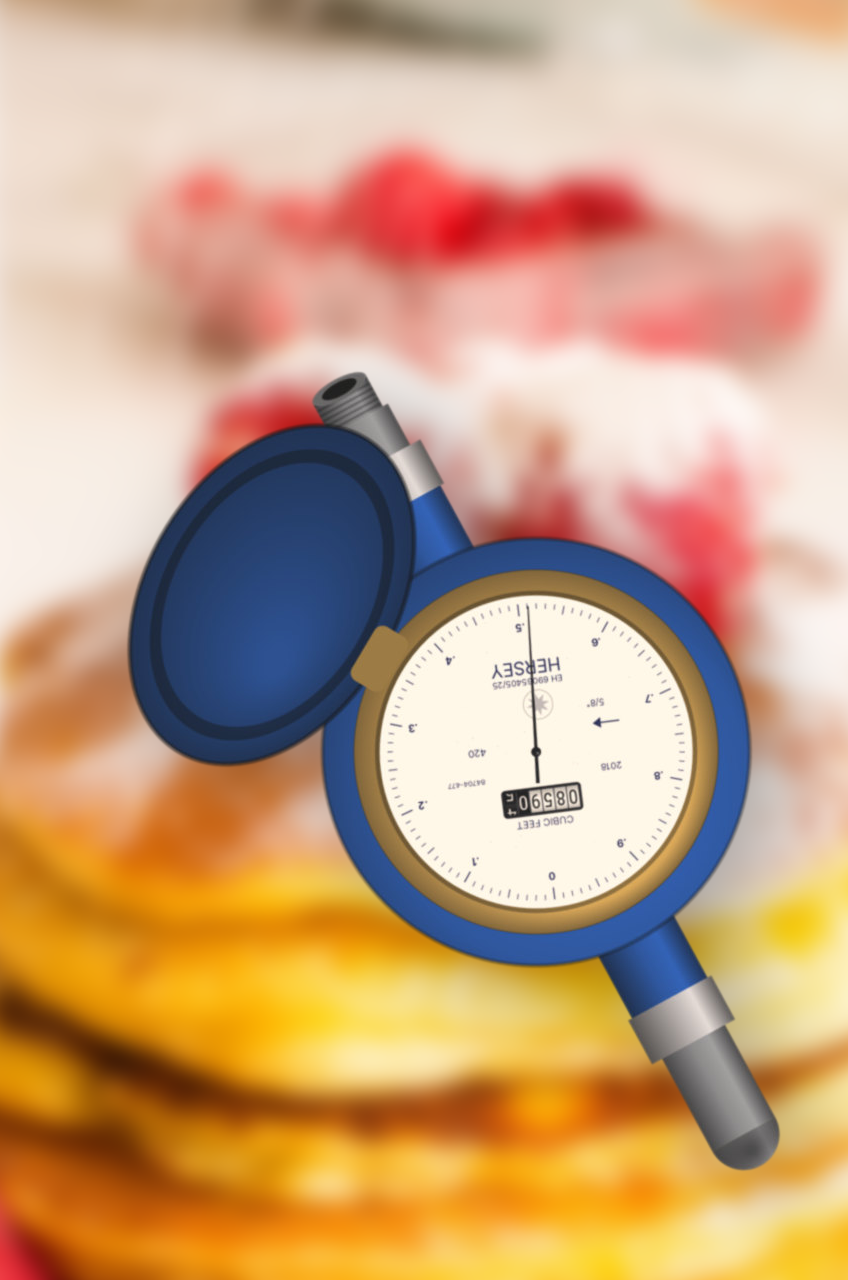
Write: 85904.51; ft³
